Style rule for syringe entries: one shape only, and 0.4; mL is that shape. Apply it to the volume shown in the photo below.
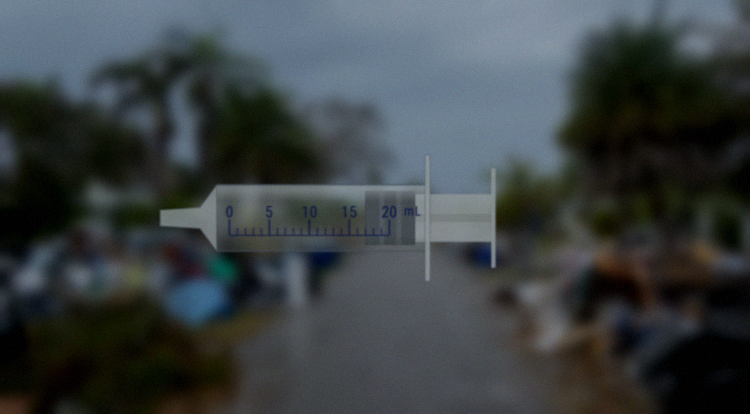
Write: 17; mL
